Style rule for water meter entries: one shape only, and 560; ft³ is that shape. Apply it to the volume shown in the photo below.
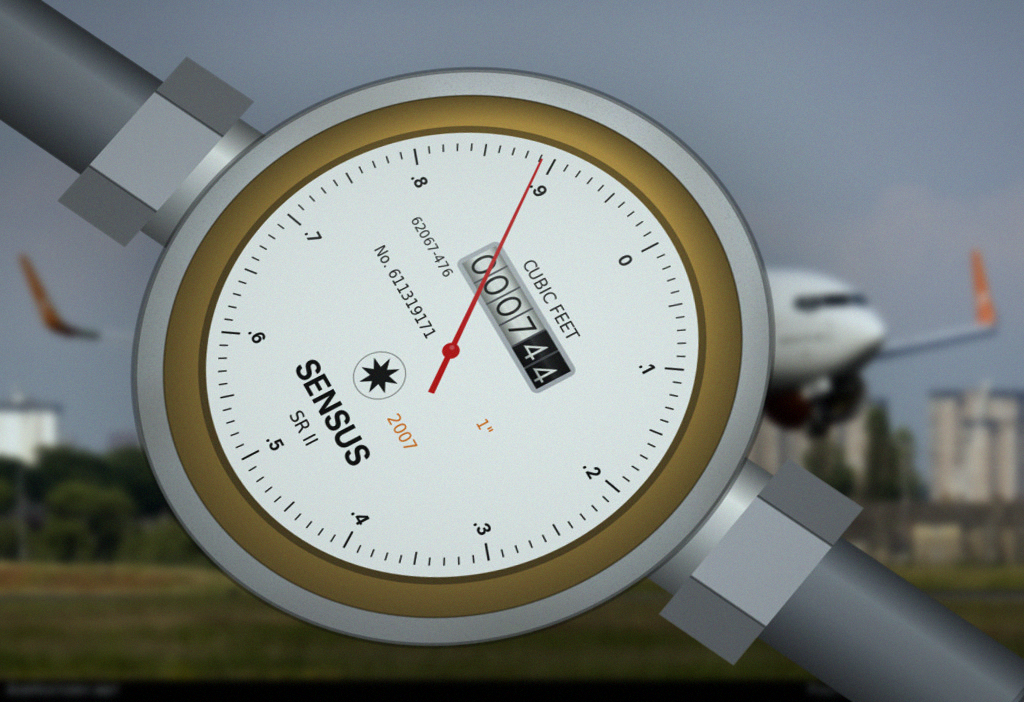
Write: 743.89; ft³
